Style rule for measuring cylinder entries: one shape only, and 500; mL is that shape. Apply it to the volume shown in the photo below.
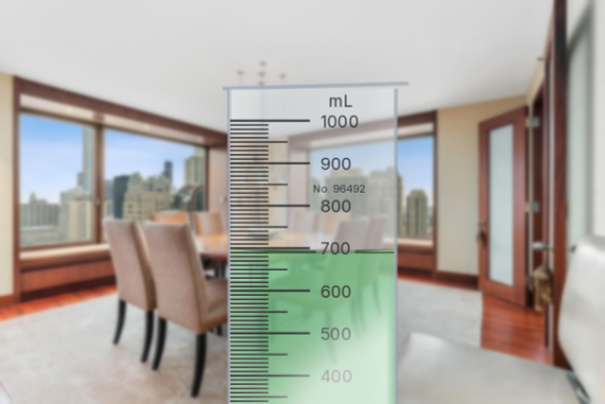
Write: 690; mL
